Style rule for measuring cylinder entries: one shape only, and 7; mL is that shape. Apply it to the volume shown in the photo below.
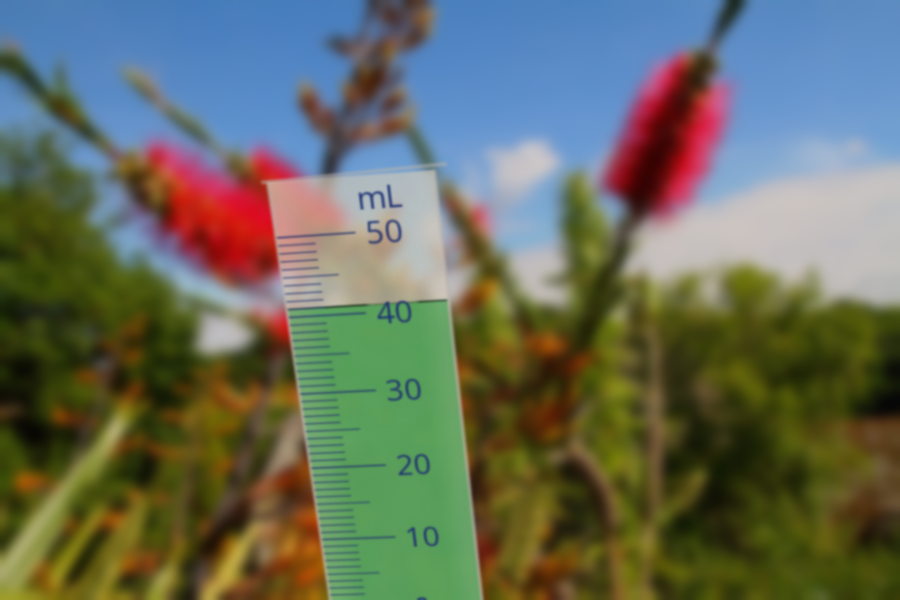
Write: 41; mL
